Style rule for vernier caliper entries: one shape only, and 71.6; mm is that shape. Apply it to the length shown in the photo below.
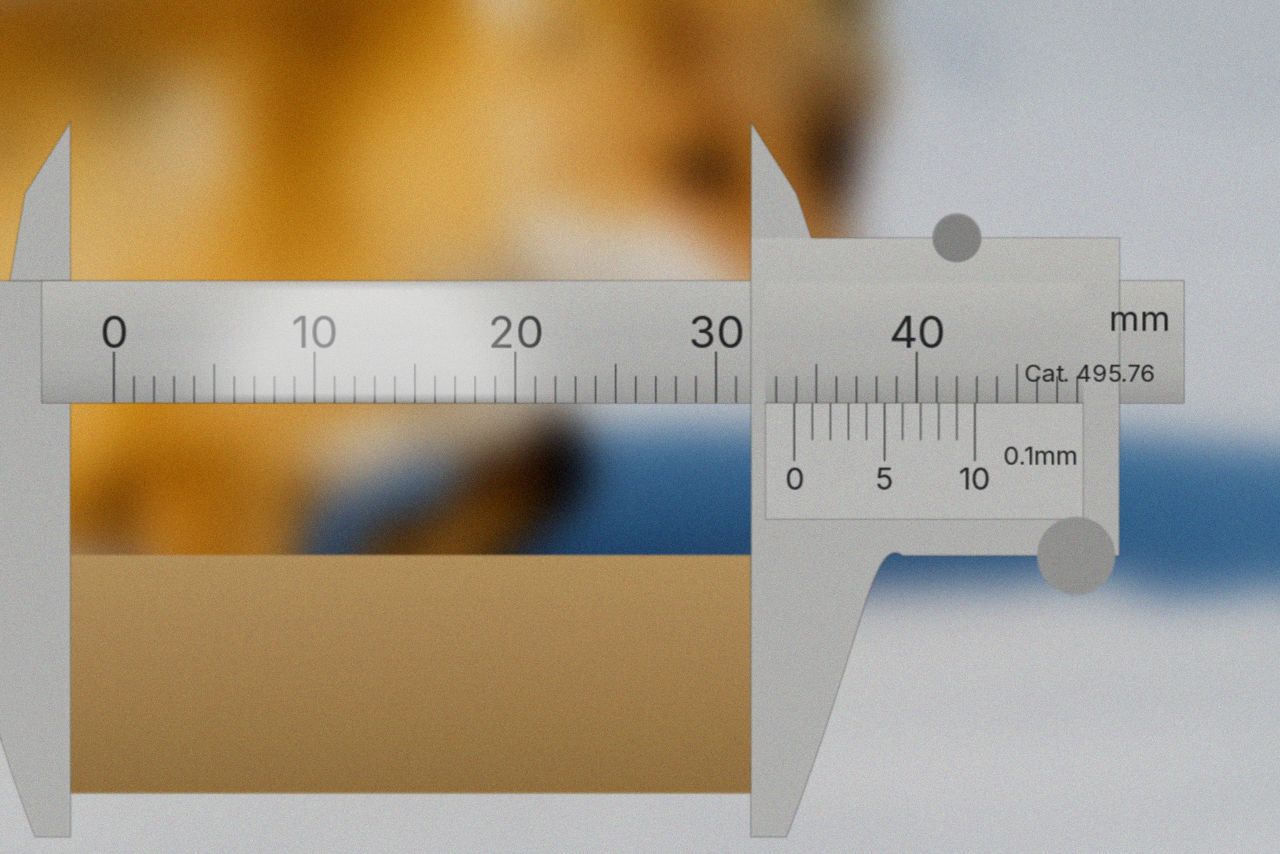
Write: 33.9; mm
